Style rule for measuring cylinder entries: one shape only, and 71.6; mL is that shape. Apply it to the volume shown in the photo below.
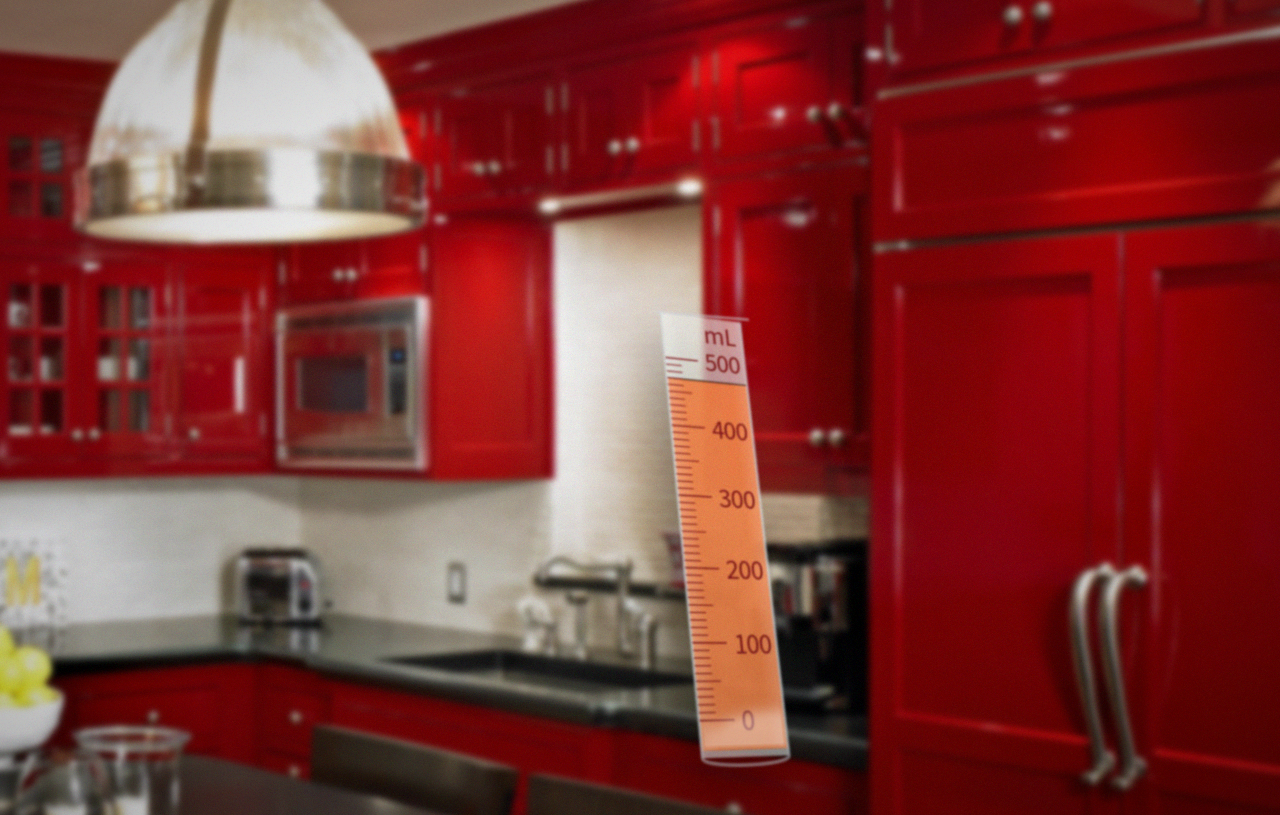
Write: 470; mL
